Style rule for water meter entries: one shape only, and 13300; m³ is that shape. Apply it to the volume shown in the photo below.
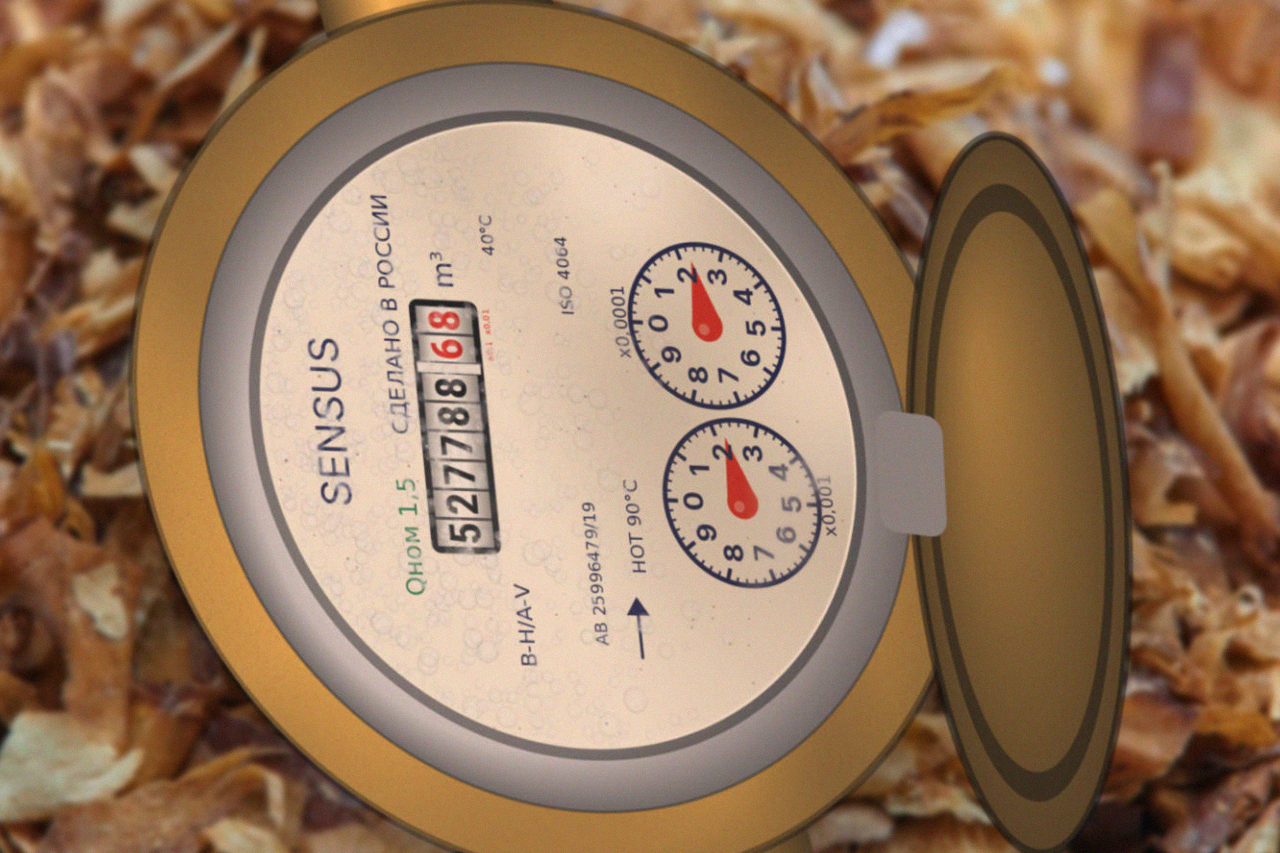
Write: 527788.6822; m³
